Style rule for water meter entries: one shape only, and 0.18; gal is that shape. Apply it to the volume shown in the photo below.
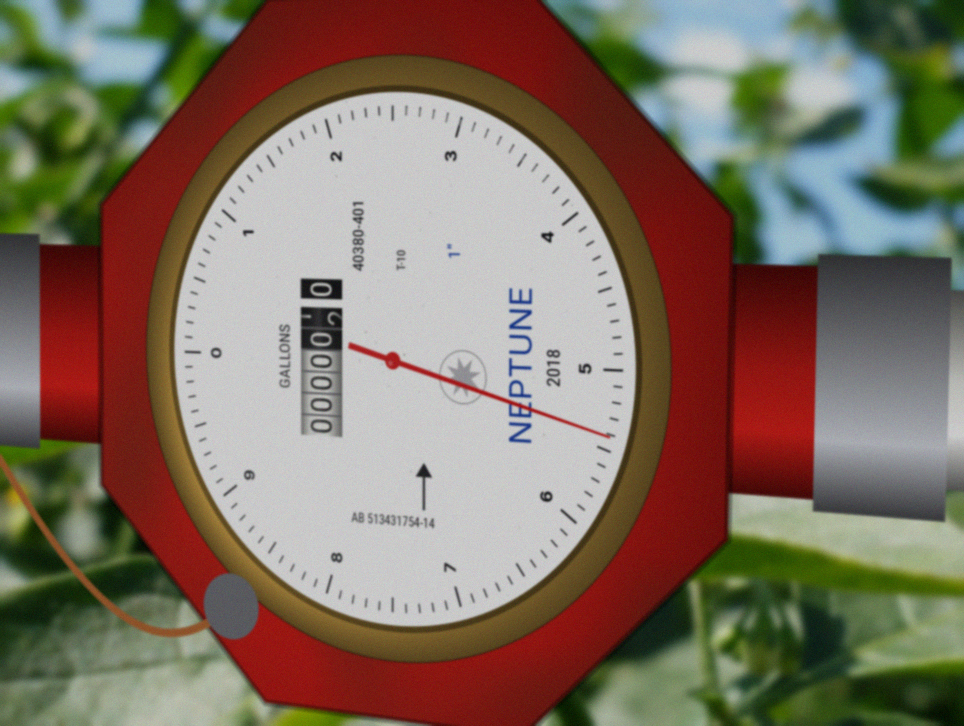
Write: 15.4; gal
